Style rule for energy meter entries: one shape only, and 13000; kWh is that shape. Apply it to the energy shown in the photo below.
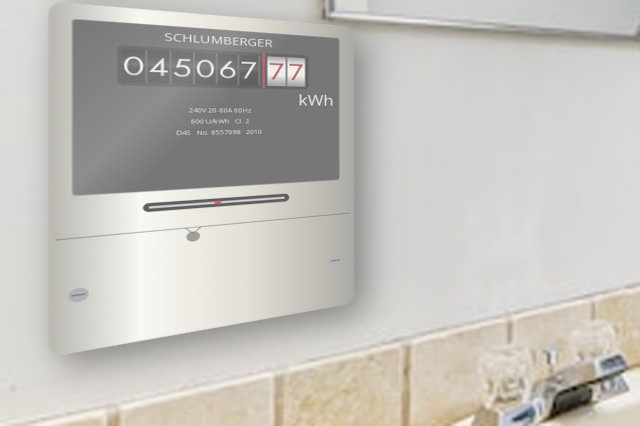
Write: 45067.77; kWh
